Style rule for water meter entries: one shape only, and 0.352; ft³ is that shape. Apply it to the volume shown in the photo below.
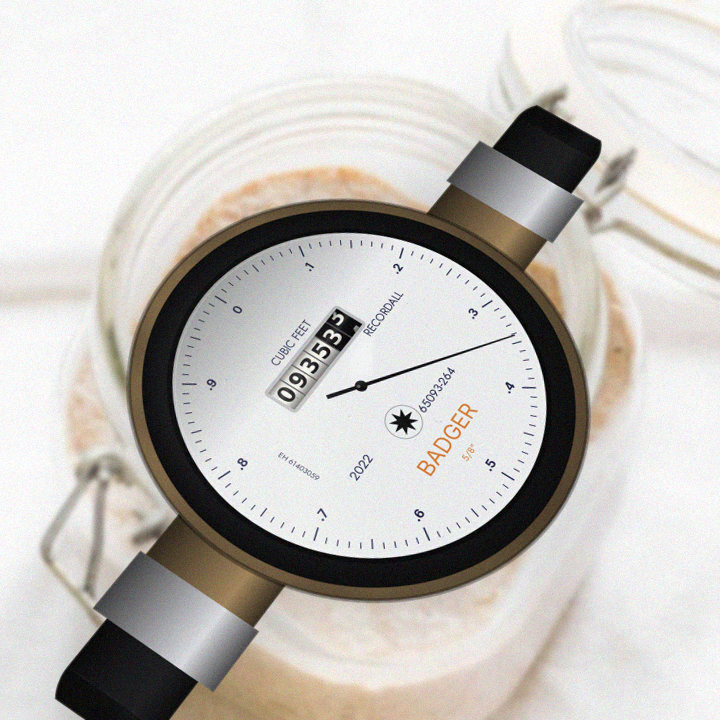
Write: 93533.34; ft³
